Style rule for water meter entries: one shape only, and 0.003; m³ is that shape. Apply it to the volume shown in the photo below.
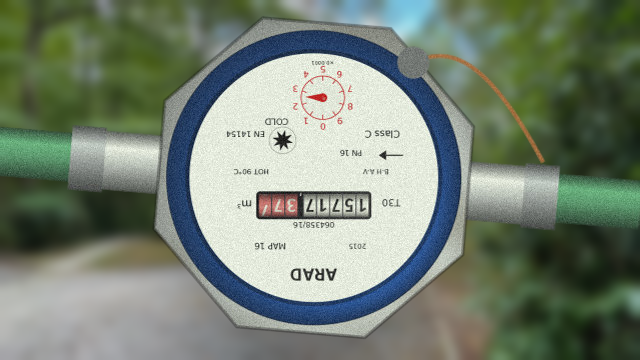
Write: 15717.3772; m³
